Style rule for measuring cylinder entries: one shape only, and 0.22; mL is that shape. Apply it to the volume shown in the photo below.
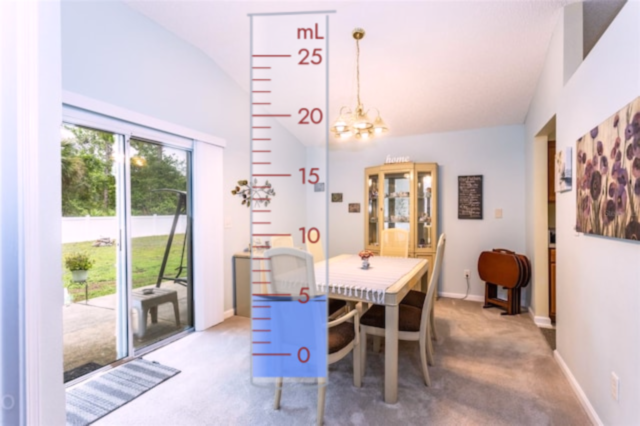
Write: 4.5; mL
